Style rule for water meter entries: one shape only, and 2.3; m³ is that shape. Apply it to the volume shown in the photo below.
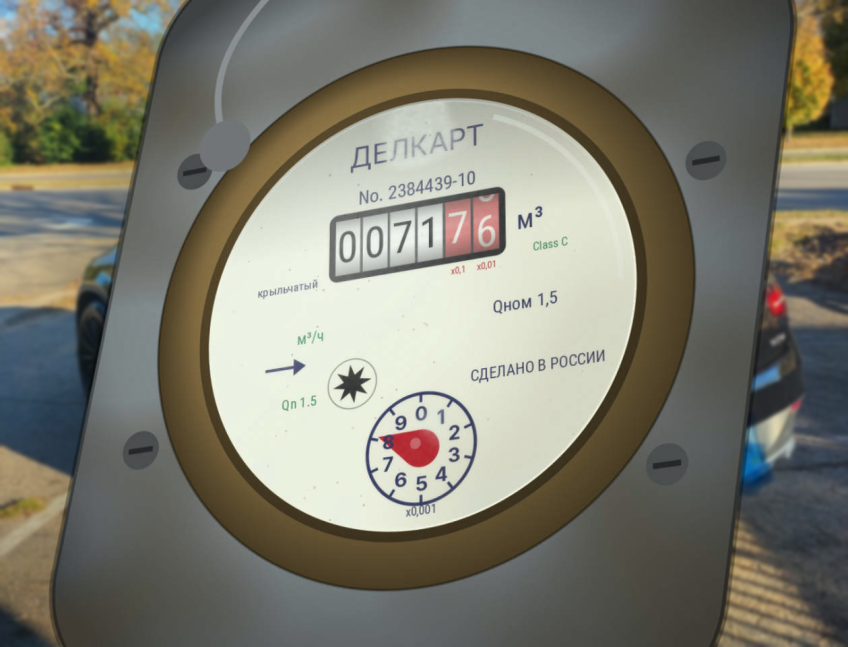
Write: 71.758; m³
